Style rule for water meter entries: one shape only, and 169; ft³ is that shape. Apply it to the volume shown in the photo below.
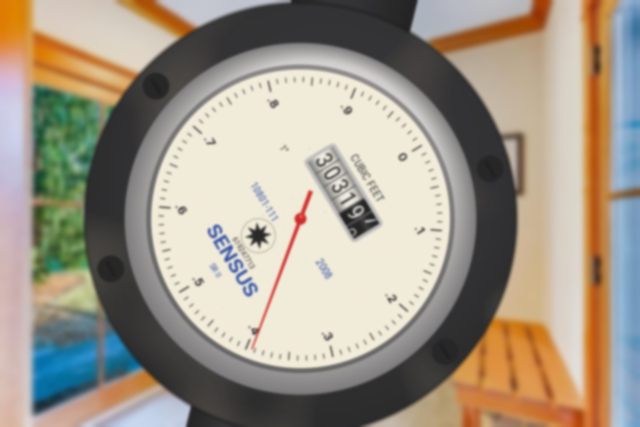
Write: 303197.39; ft³
